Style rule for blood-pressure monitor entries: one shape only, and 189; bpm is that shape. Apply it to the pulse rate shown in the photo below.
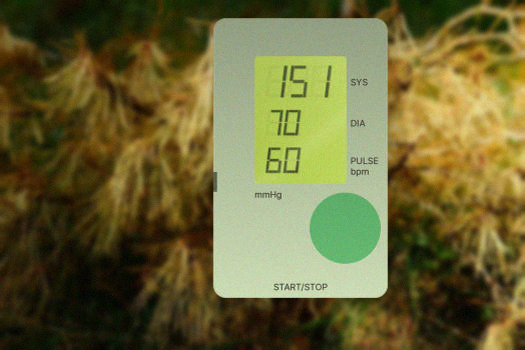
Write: 60; bpm
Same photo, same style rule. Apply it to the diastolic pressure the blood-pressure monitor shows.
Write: 70; mmHg
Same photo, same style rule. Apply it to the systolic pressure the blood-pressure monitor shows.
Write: 151; mmHg
